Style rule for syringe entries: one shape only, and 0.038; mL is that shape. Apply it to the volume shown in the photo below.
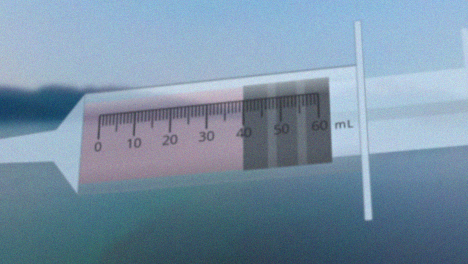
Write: 40; mL
